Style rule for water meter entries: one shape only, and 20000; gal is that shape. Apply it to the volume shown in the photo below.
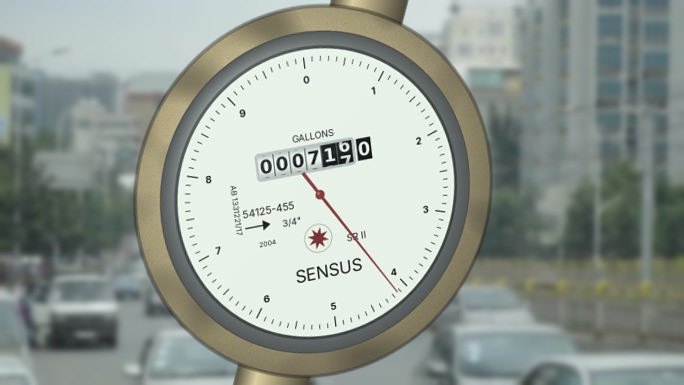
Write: 7164.1; gal
